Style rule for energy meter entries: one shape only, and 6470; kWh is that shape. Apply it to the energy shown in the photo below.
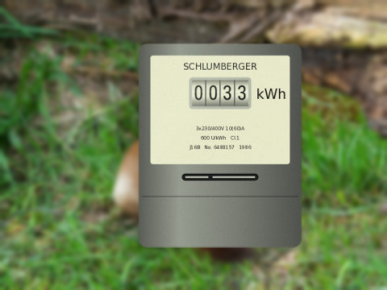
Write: 33; kWh
